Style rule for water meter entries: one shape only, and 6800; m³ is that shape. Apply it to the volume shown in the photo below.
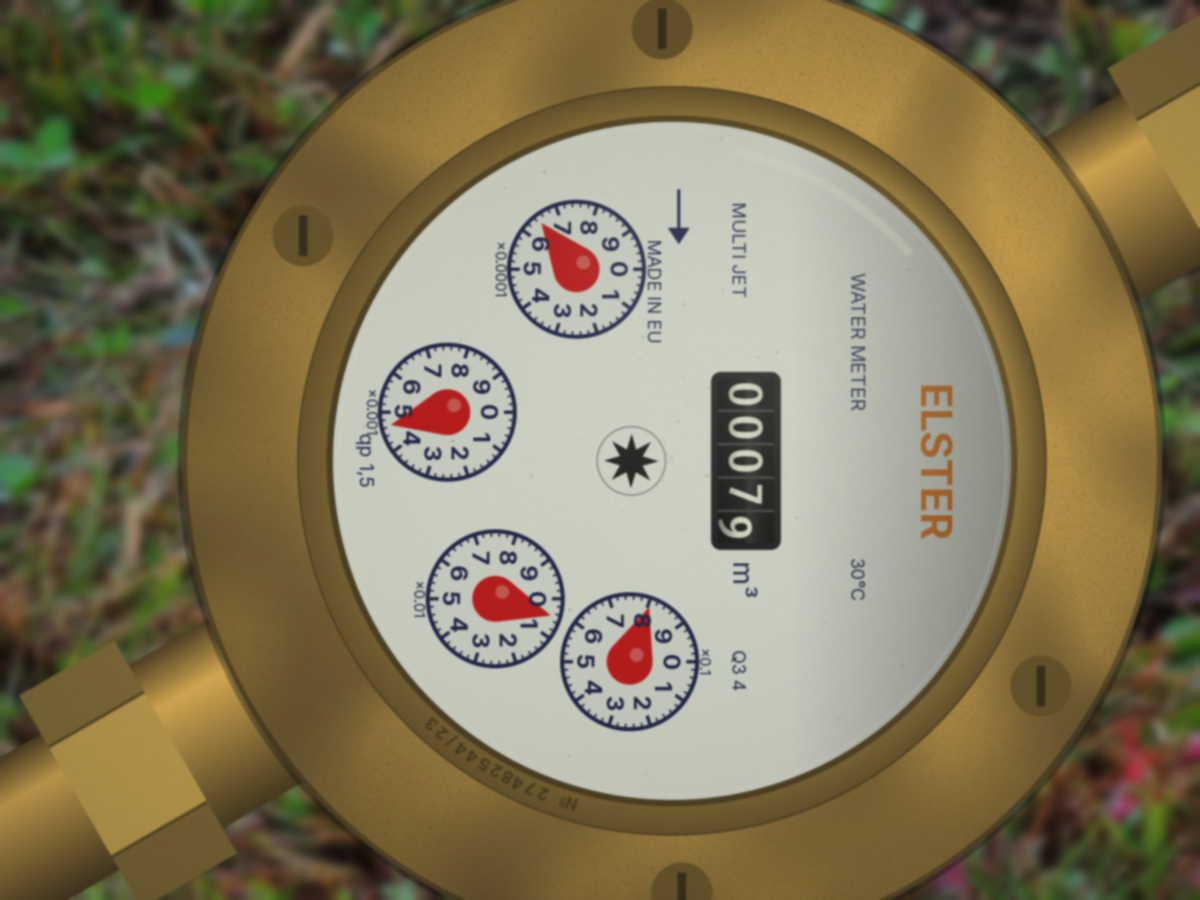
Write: 78.8046; m³
